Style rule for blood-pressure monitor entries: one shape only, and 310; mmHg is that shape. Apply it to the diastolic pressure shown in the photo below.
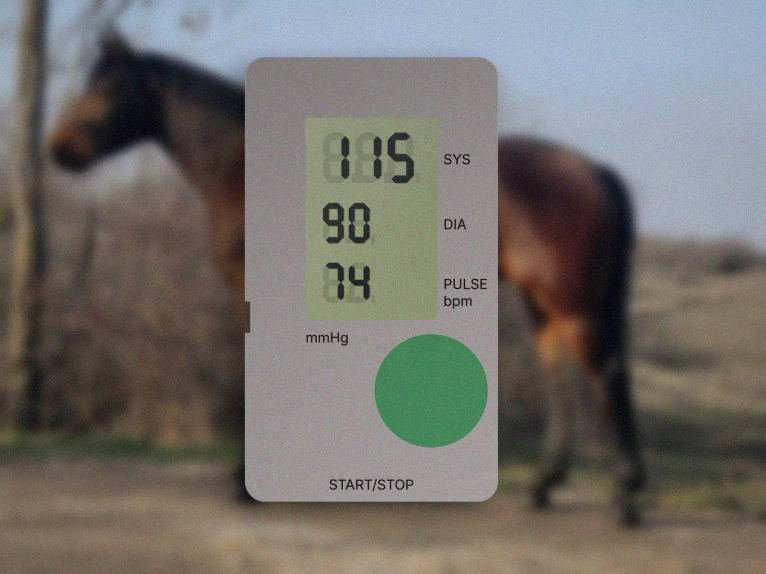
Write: 90; mmHg
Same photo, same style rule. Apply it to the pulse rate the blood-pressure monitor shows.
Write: 74; bpm
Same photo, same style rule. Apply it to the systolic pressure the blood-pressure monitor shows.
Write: 115; mmHg
